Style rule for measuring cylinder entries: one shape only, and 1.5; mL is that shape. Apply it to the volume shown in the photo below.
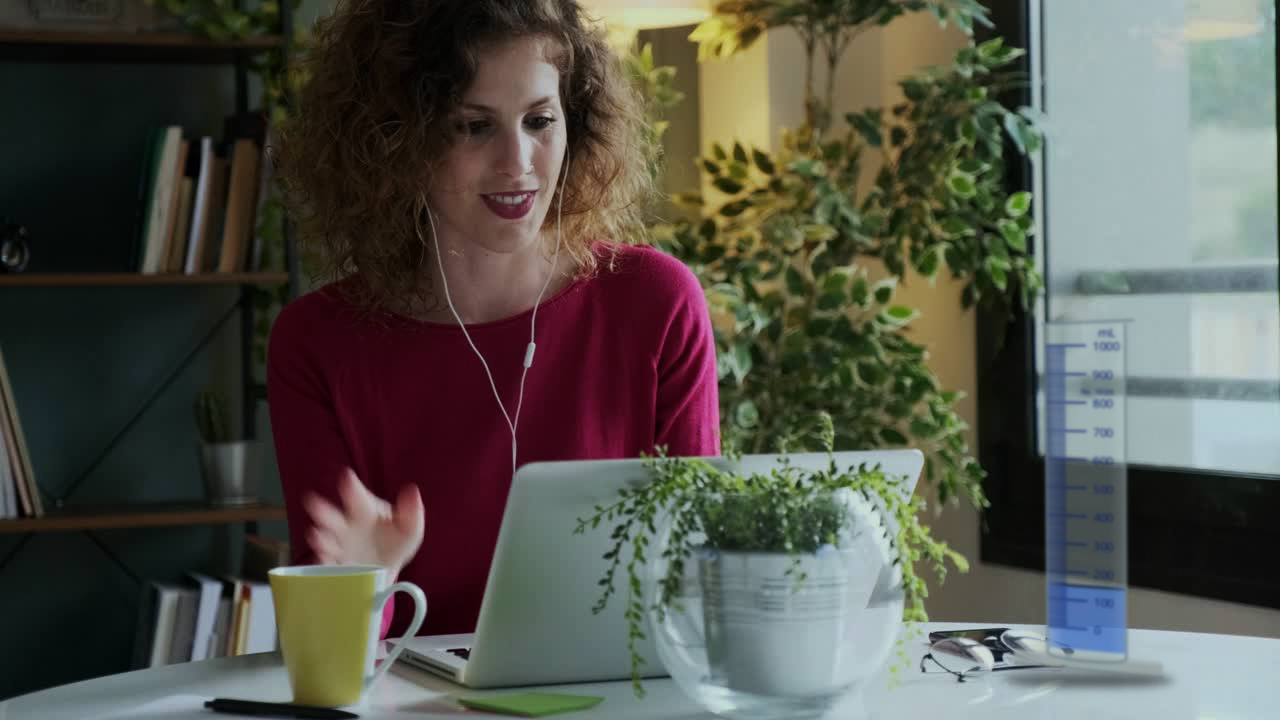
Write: 150; mL
